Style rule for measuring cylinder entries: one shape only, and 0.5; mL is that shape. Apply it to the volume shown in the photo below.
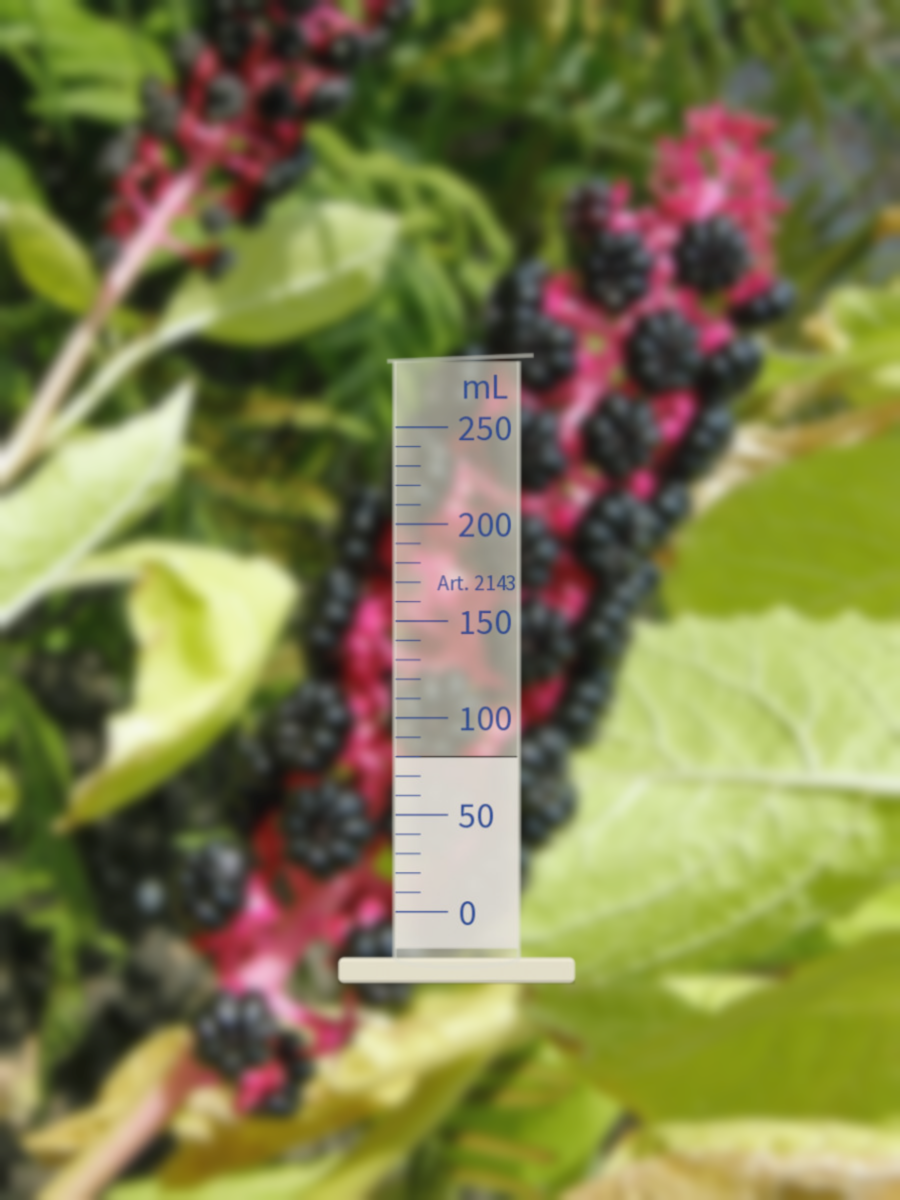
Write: 80; mL
